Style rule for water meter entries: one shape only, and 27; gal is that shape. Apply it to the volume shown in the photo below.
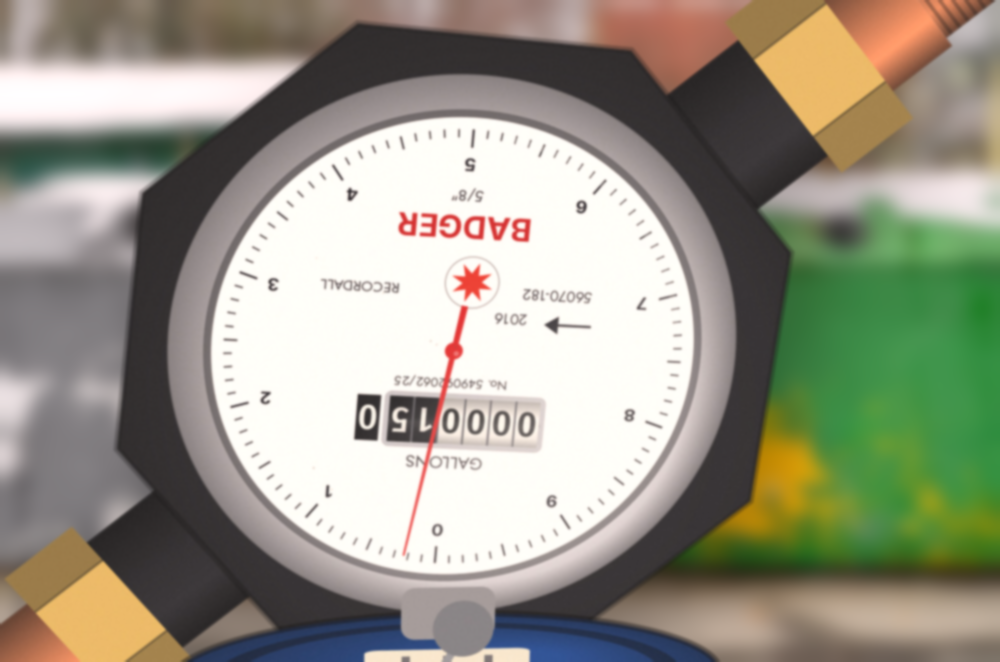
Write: 150.2; gal
